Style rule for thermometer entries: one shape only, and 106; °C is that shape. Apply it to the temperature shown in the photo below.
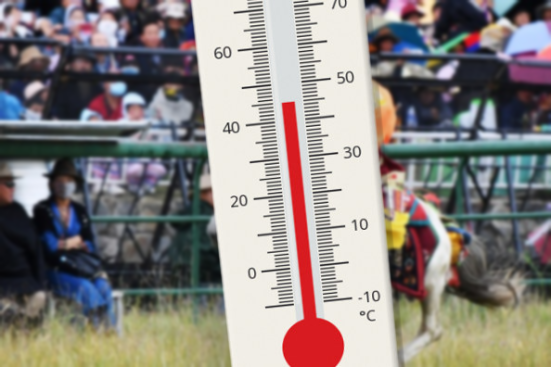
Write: 45; °C
